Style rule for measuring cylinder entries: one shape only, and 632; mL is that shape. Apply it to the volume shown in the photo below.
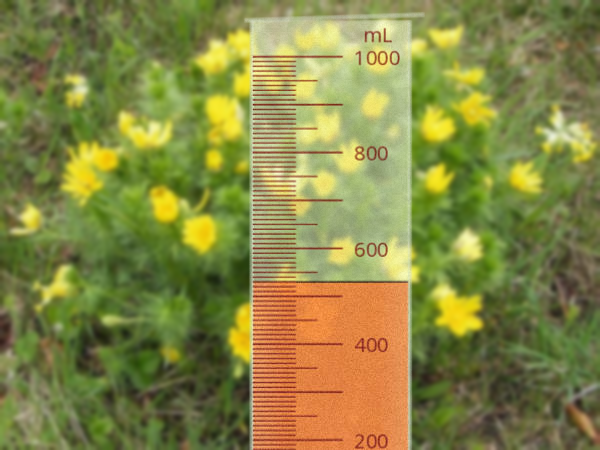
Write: 530; mL
